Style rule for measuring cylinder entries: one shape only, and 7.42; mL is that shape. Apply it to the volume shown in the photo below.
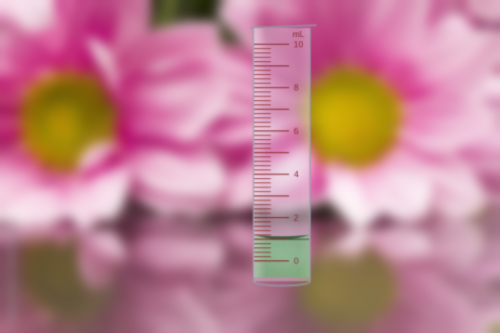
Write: 1; mL
